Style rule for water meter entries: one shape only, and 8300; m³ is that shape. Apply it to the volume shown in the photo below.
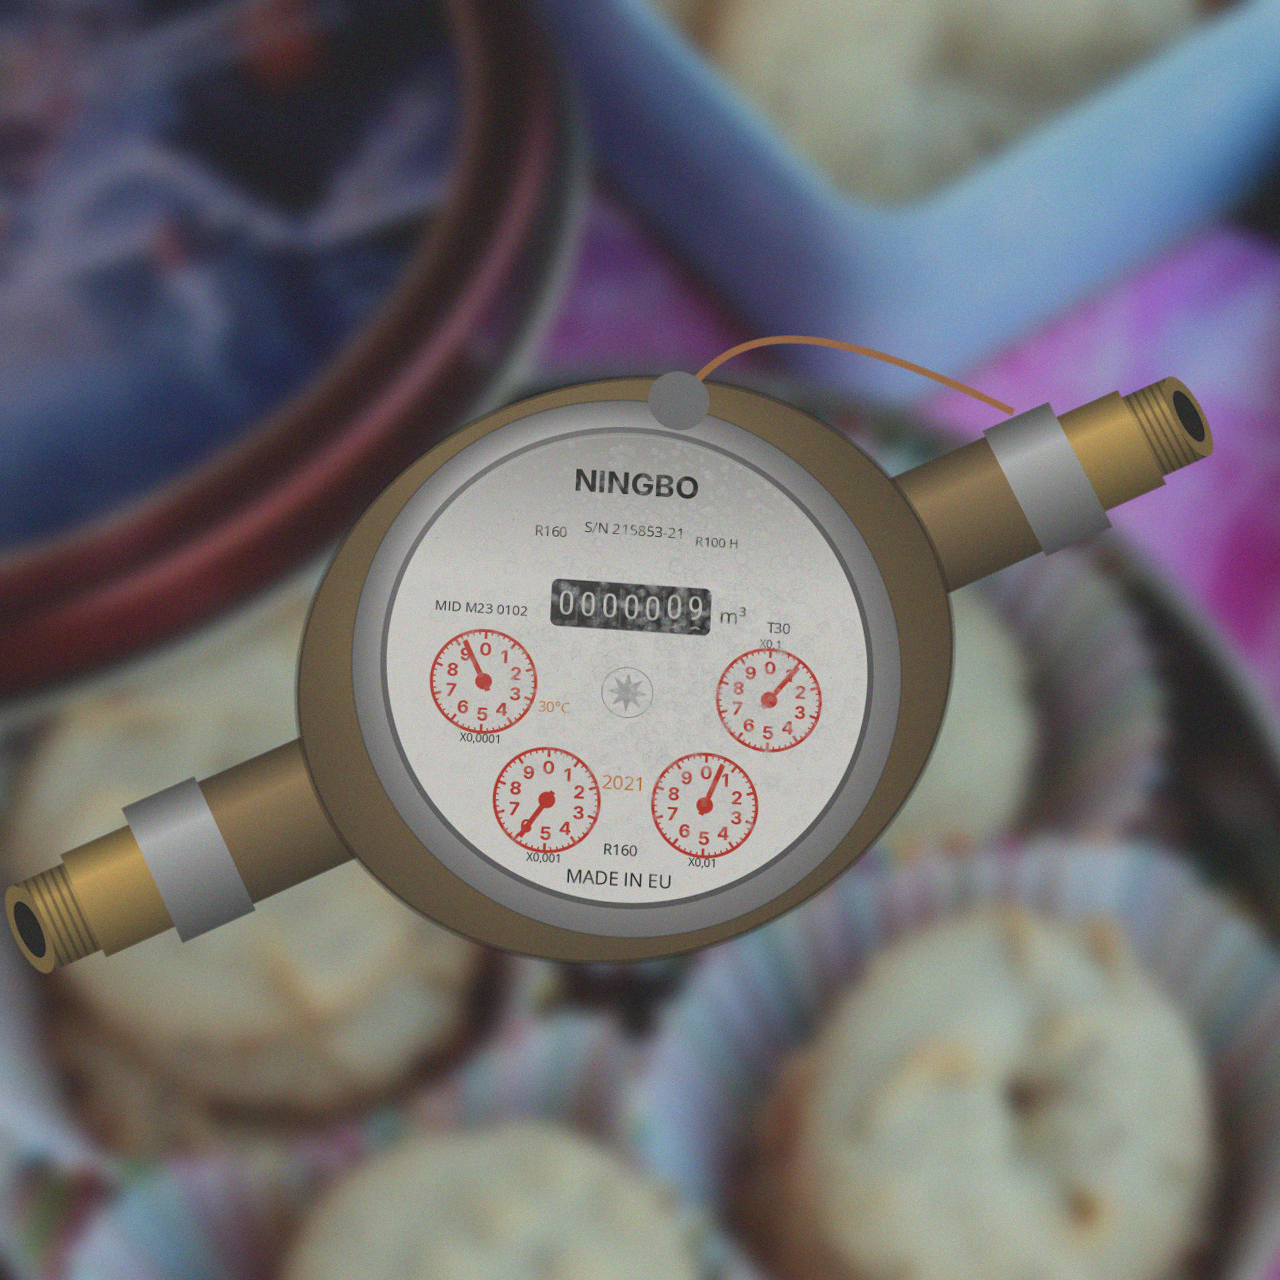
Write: 9.1059; m³
